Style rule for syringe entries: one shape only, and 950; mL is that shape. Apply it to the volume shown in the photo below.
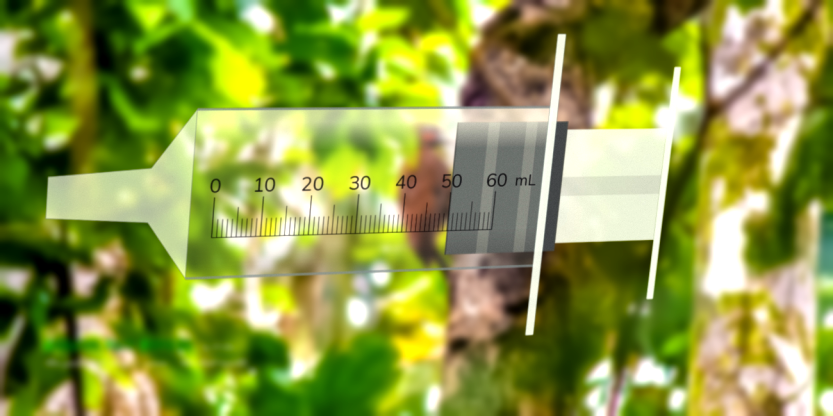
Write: 50; mL
